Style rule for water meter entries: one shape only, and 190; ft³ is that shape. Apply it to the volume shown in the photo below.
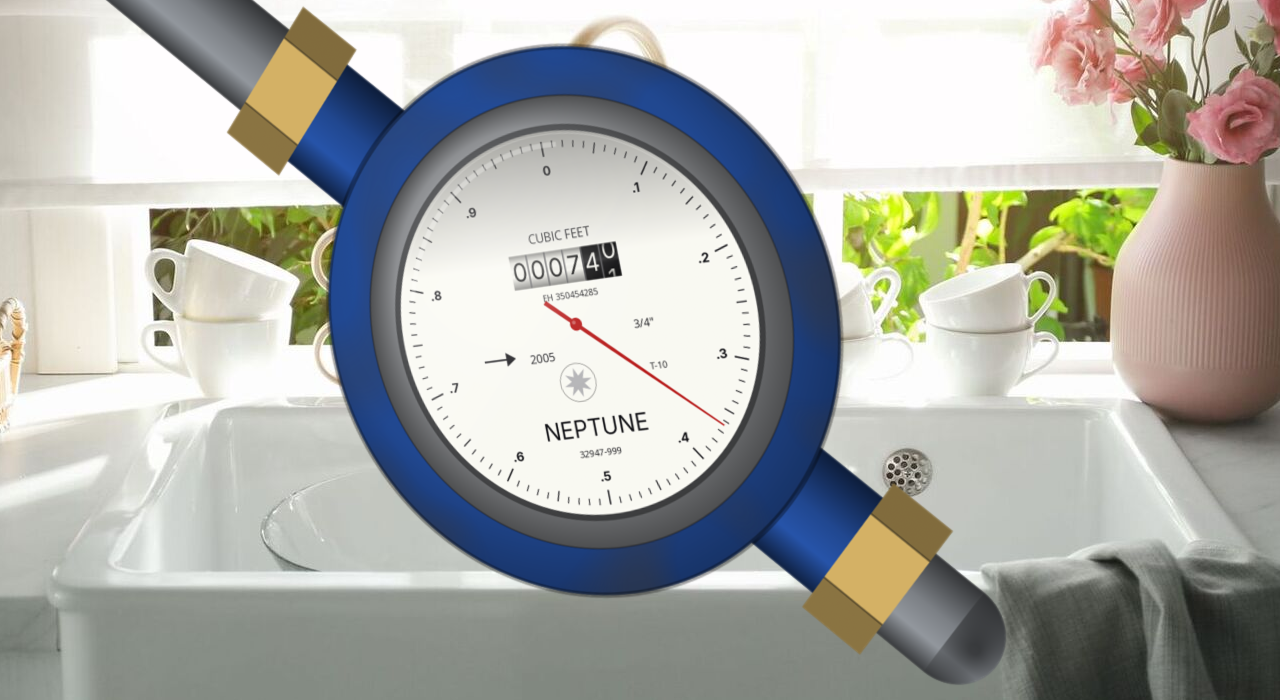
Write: 740.36; ft³
